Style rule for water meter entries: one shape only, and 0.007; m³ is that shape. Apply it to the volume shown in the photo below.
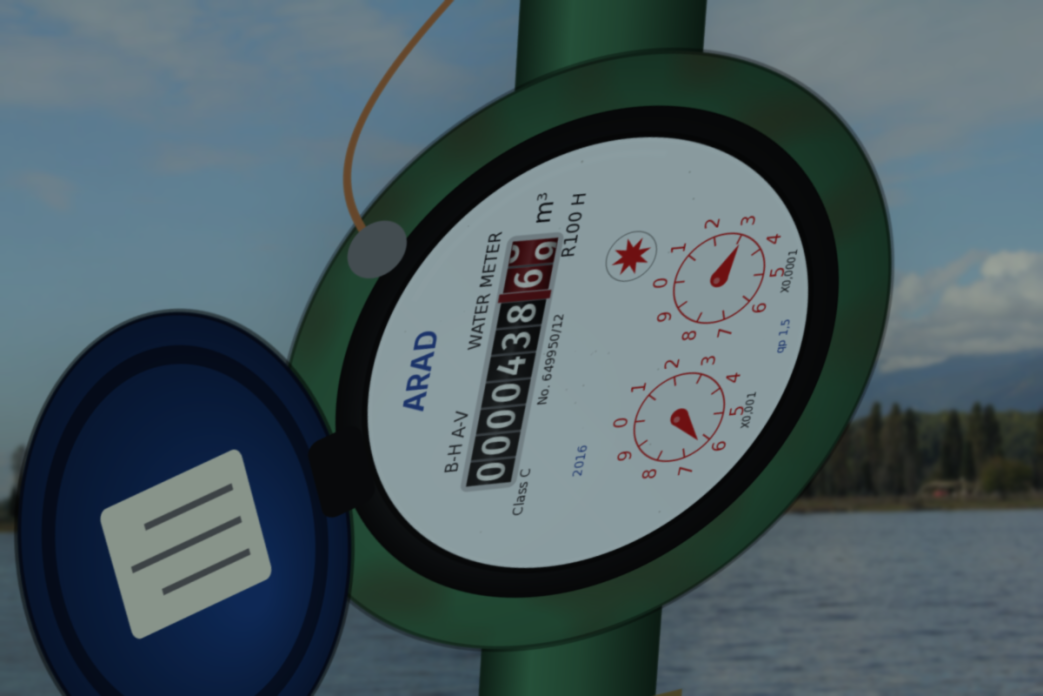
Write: 438.6863; m³
